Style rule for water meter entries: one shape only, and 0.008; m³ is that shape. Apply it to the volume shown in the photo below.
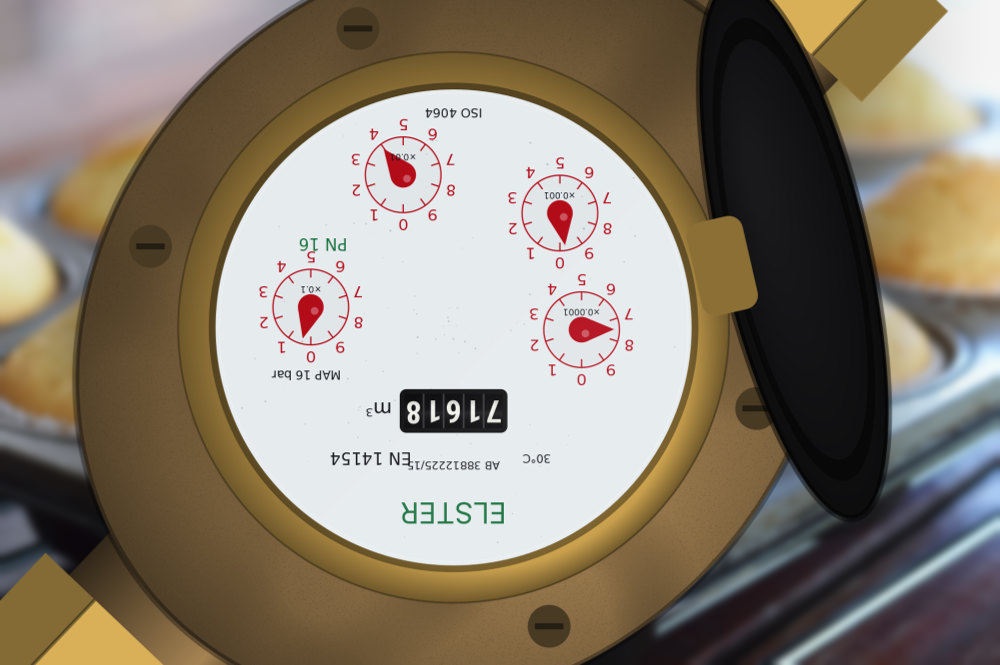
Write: 71618.0397; m³
